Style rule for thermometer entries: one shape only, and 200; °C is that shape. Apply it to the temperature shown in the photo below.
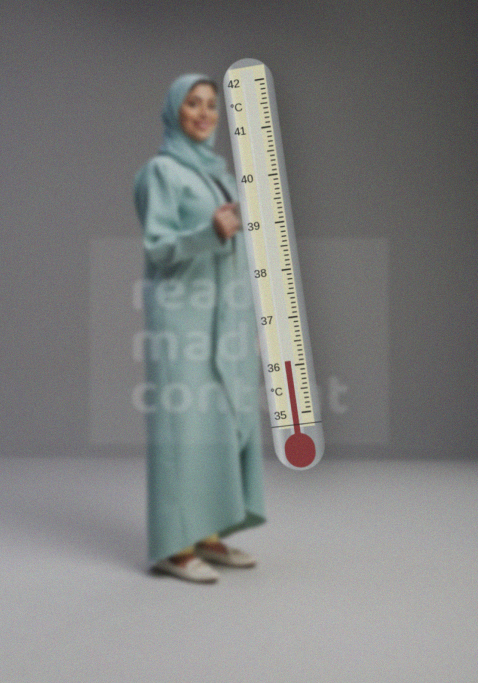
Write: 36.1; °C
